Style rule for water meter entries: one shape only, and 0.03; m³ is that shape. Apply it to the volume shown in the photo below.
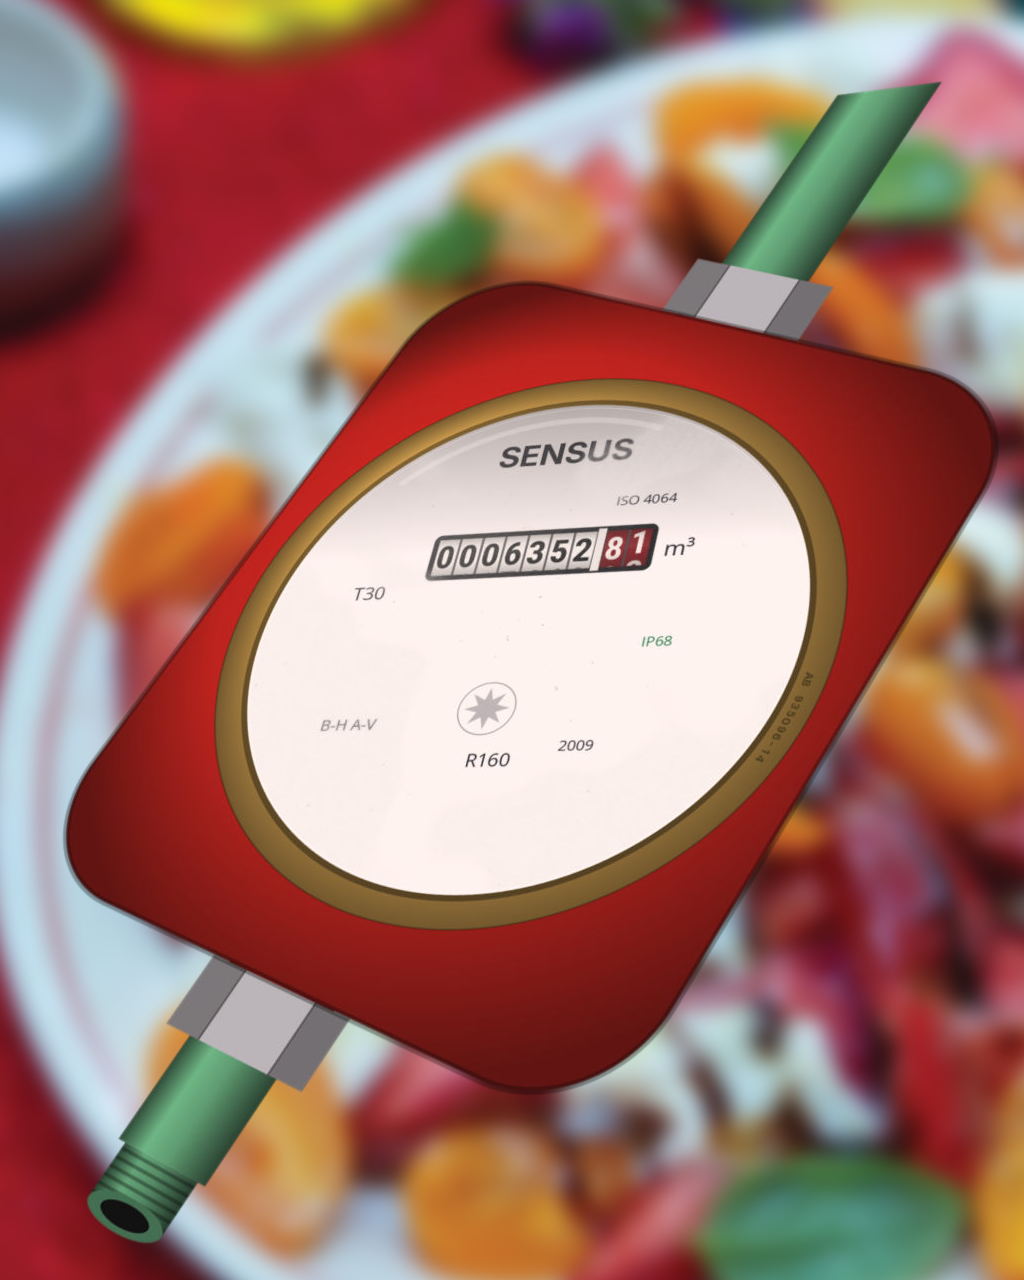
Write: 6352.81; m³
